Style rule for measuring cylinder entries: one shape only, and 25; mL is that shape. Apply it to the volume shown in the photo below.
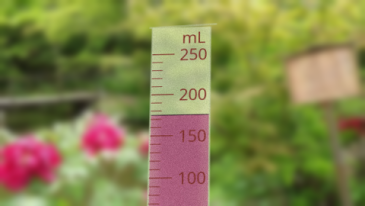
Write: 175; mL
